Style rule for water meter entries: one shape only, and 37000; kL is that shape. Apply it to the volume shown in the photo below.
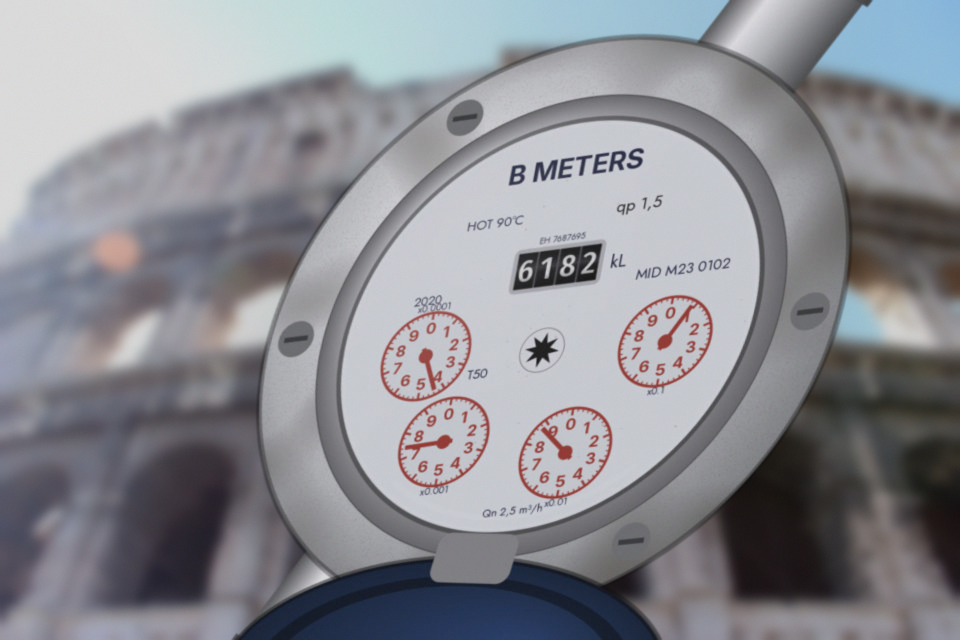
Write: 6182.0874; kL
